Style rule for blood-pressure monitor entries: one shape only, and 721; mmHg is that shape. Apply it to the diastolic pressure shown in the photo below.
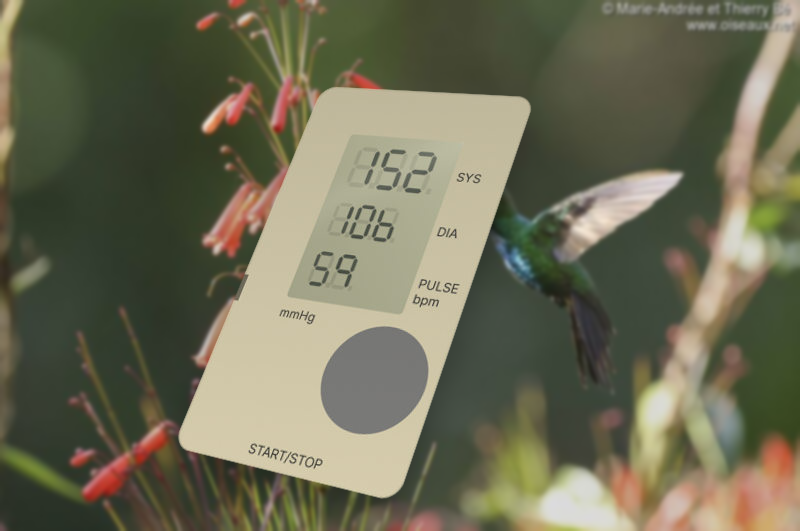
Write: 106; mmHg
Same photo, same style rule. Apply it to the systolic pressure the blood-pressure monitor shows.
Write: 152; mmHg
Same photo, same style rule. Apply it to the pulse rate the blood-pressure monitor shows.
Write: 59; bpm
